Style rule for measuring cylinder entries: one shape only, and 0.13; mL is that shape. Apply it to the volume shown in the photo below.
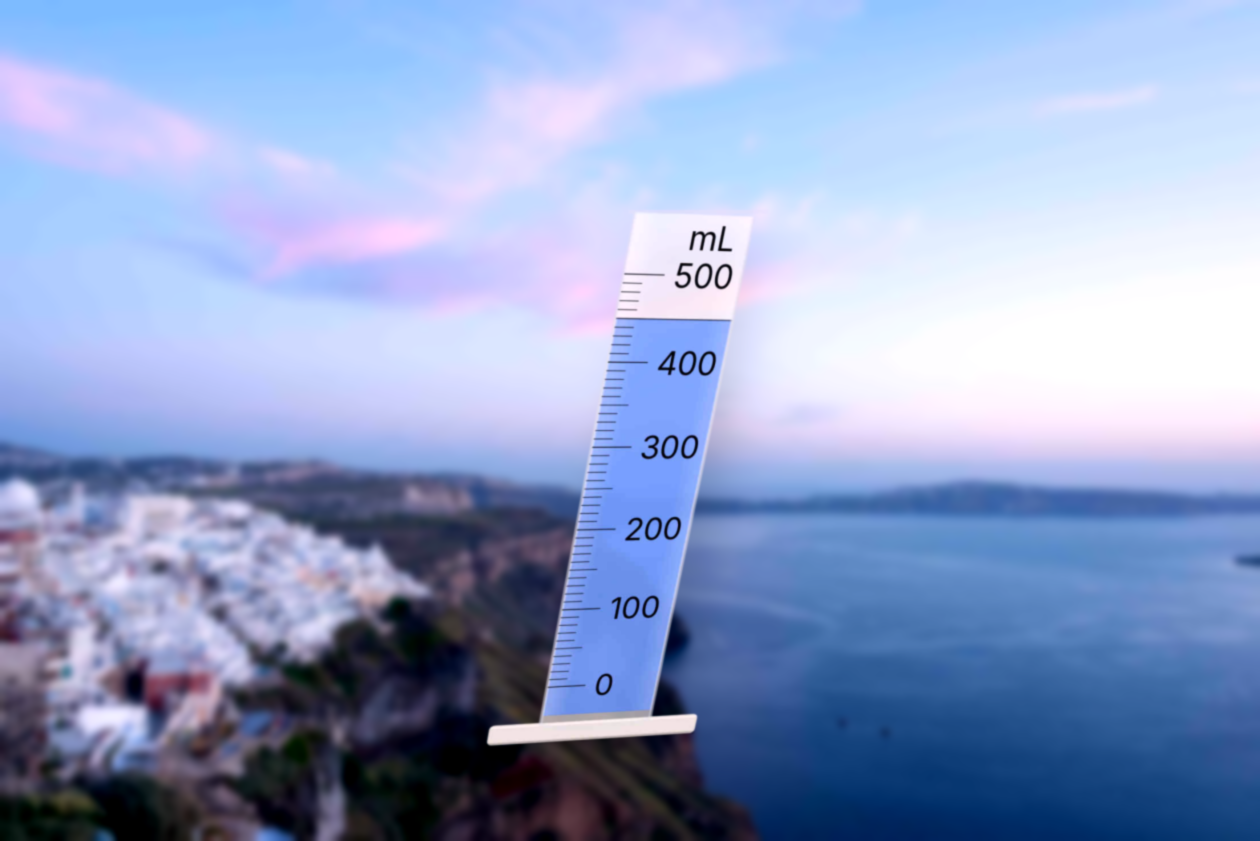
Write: 450; mL
